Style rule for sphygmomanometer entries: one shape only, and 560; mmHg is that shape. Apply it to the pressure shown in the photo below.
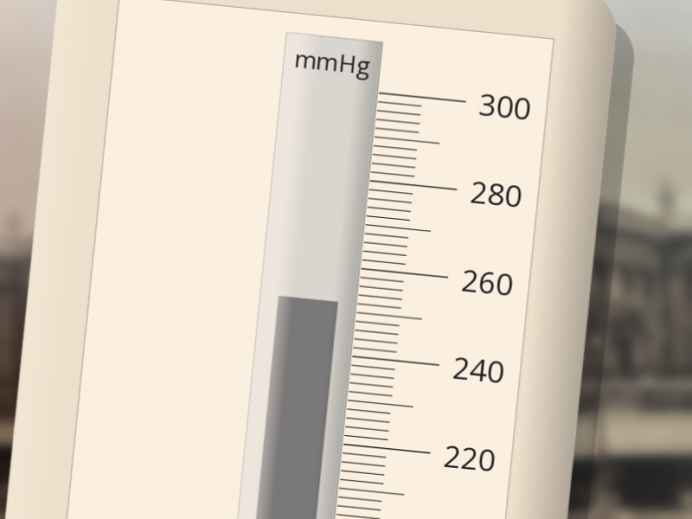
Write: 252; mmHg
